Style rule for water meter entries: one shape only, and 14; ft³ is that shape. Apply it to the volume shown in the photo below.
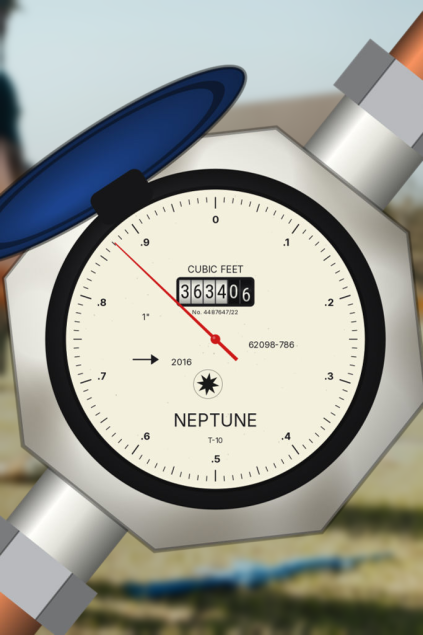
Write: 363405.87; ft³
